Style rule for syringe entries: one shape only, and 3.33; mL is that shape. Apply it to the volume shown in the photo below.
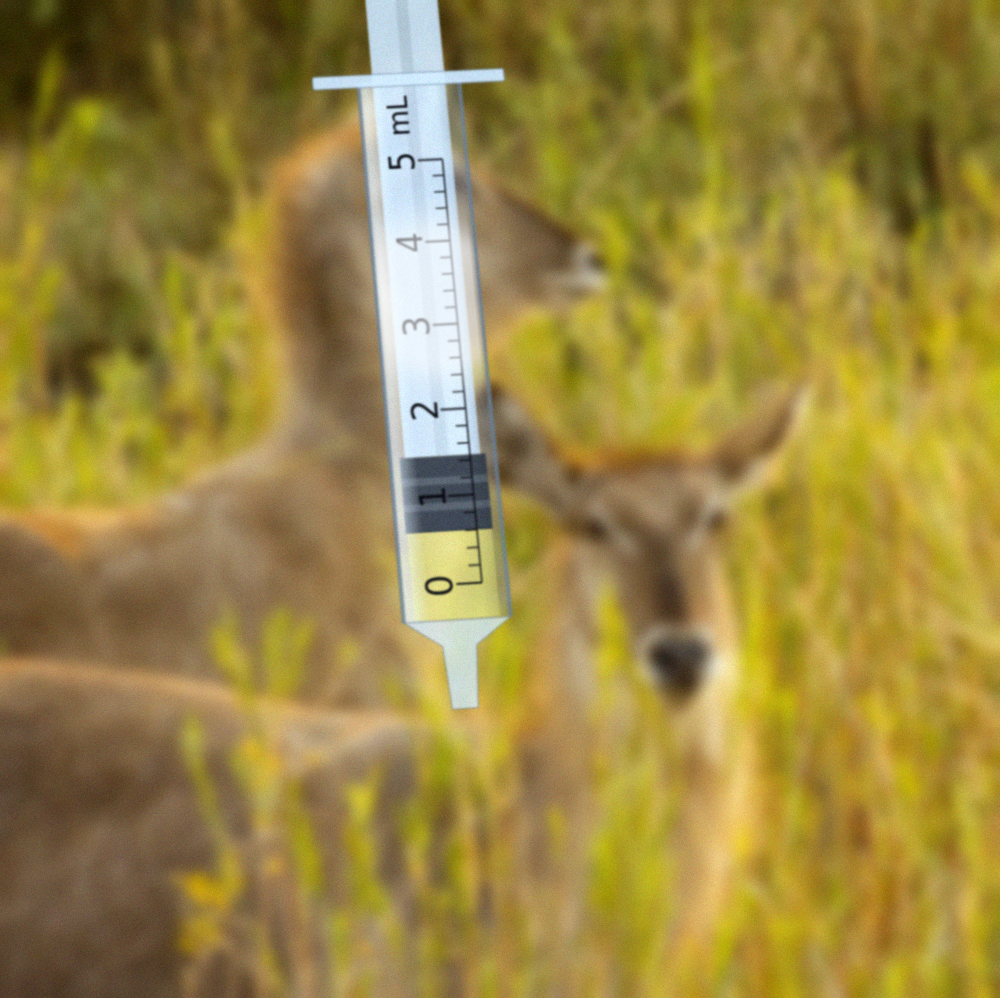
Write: 0.6; mL
